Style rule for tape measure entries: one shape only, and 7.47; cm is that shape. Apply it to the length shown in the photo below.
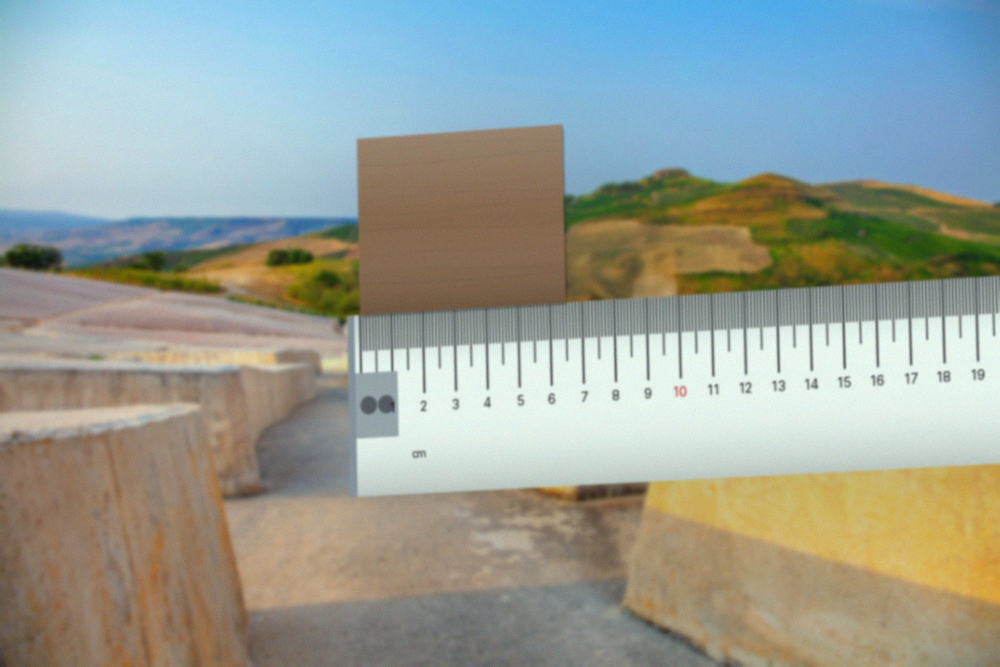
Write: 6.5; cm
